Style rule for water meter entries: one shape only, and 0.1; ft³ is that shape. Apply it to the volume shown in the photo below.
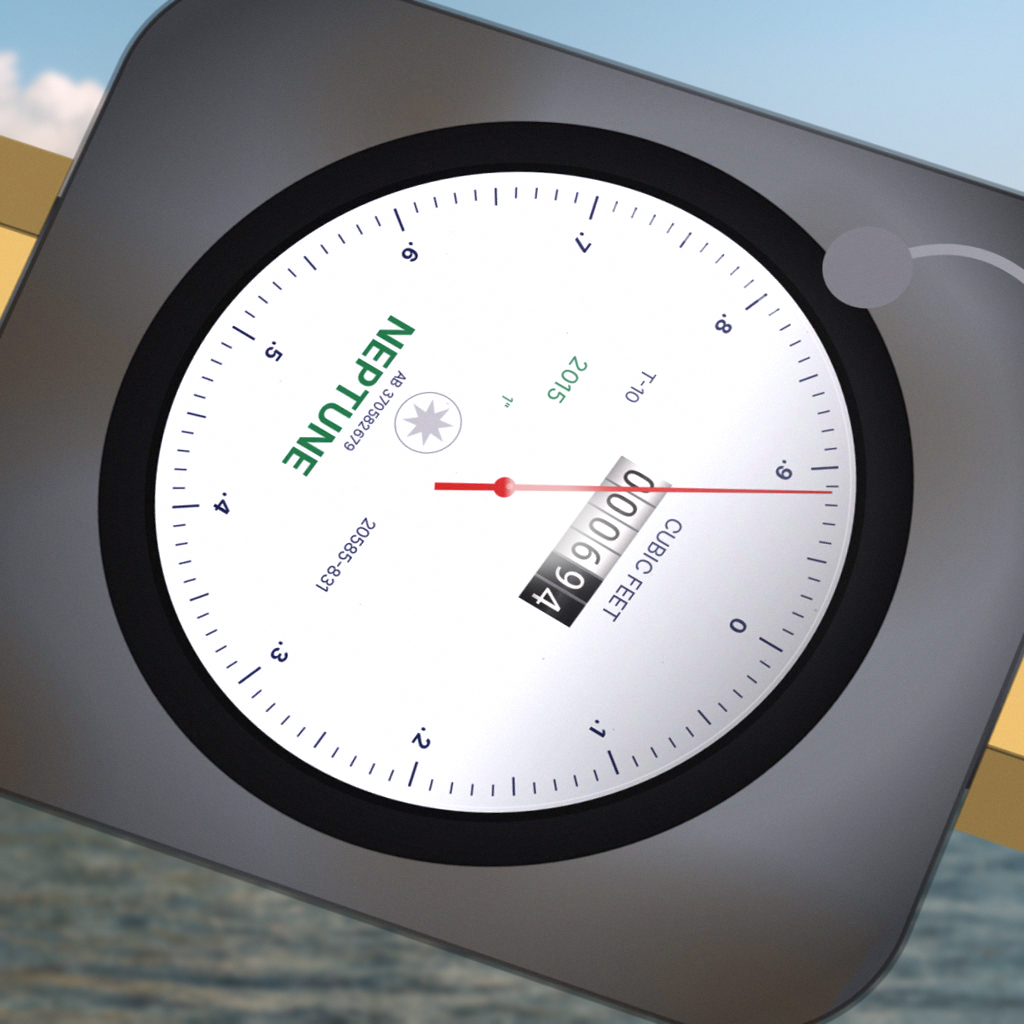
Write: 693.91; ft³
